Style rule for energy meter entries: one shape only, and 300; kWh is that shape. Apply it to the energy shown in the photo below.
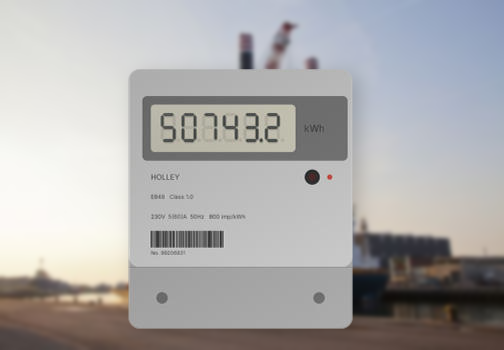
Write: 50743.2; kWh
